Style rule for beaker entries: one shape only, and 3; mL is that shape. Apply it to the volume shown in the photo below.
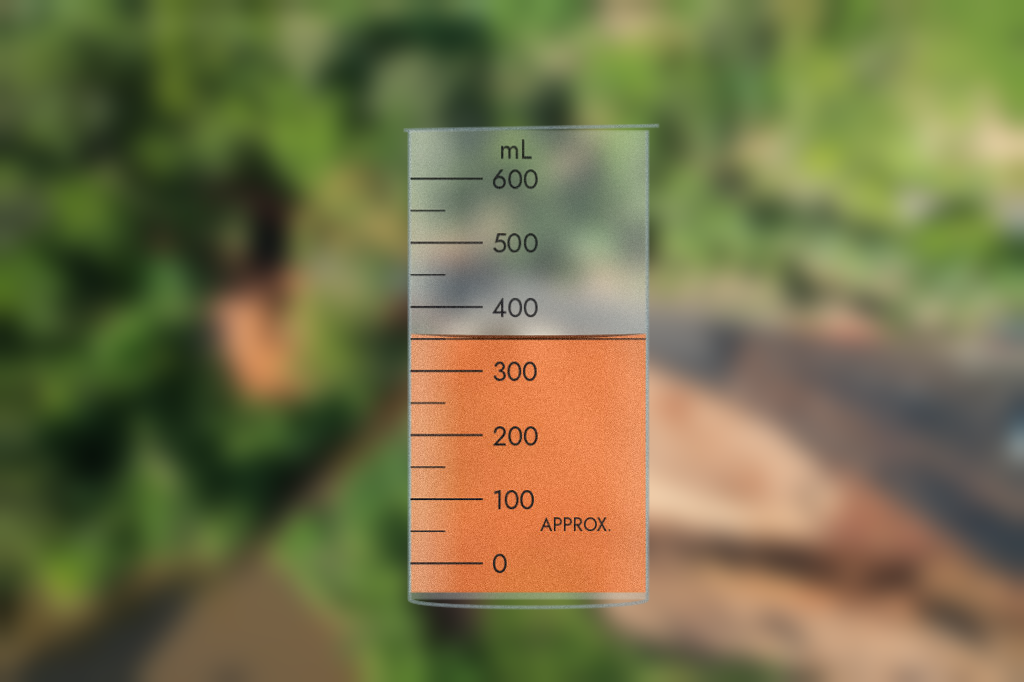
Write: 350; mL
